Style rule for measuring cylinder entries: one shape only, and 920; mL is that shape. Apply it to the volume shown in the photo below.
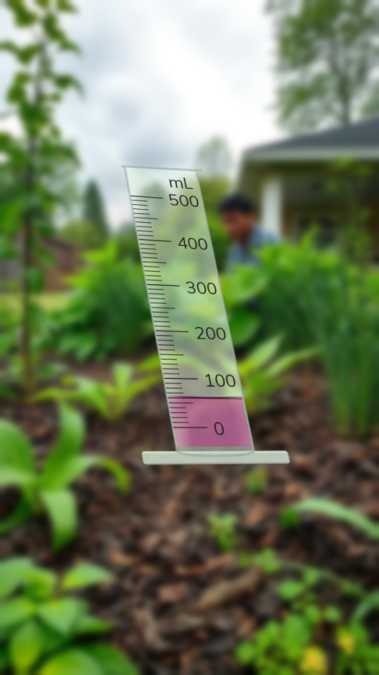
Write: 60; mL
